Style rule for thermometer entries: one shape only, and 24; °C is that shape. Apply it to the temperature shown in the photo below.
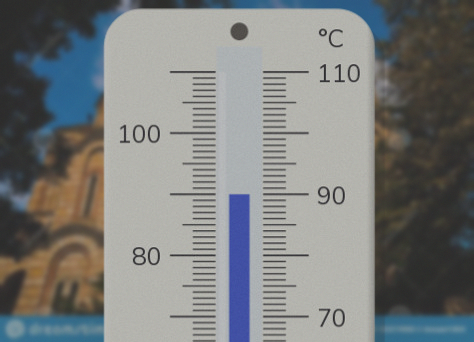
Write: 90; °C
